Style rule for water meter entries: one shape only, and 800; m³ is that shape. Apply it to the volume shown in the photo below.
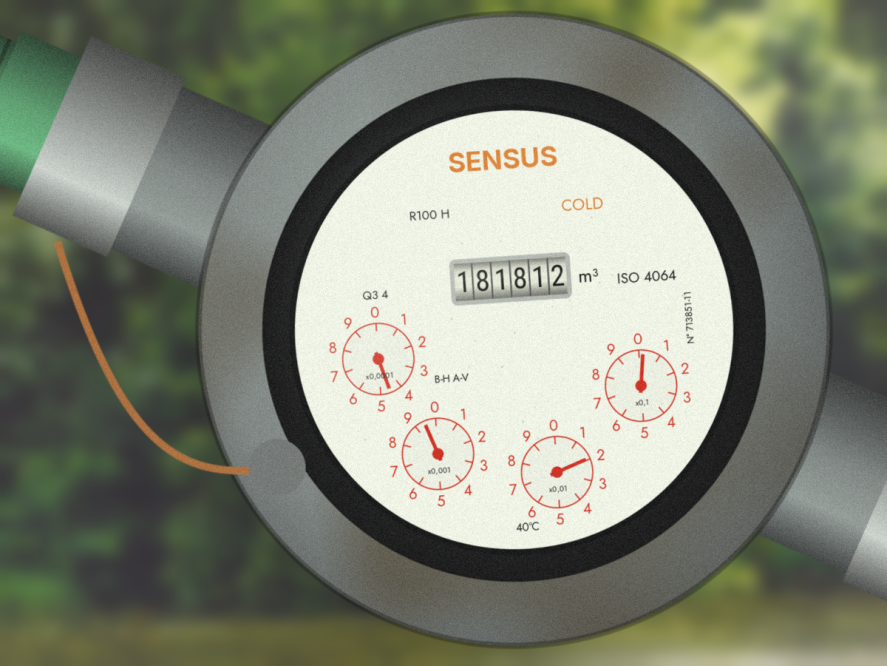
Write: 181812.0194; m³
